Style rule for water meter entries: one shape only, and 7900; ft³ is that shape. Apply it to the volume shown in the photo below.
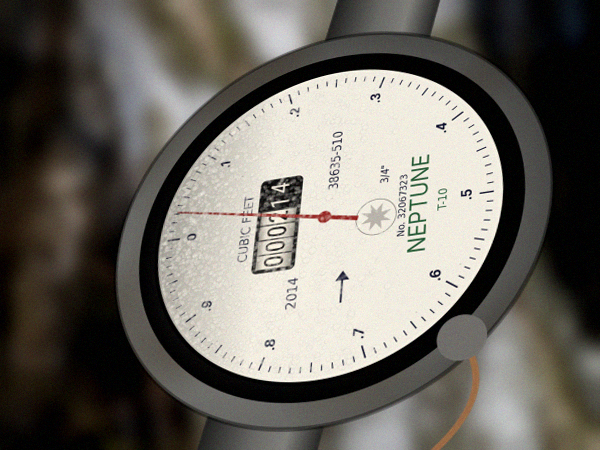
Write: 214.03; ft³
